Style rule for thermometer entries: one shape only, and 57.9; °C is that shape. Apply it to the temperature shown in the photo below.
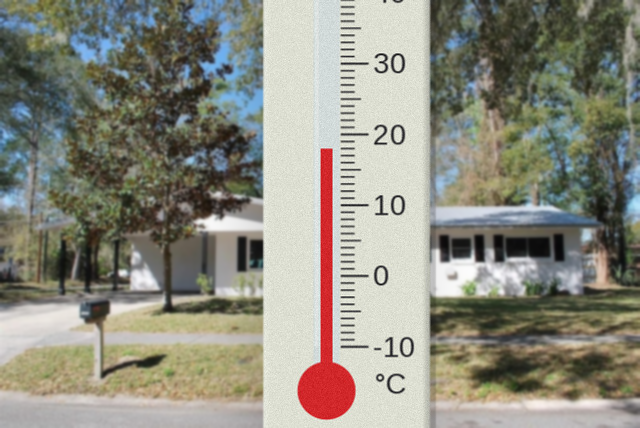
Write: 18; °C
